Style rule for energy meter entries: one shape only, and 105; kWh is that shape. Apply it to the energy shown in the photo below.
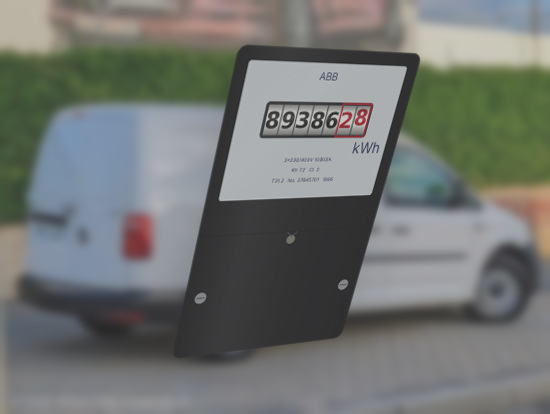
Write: 89386.28; kWh
